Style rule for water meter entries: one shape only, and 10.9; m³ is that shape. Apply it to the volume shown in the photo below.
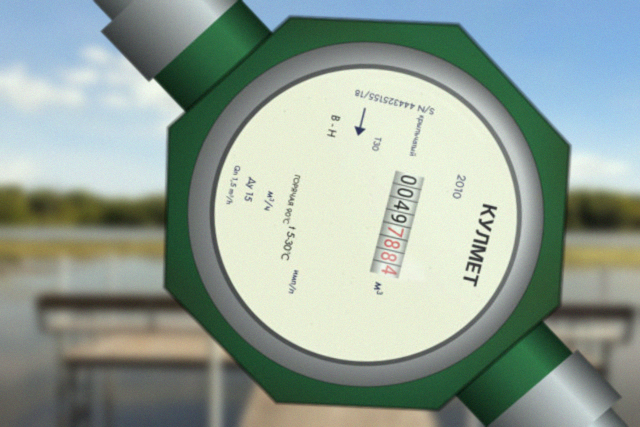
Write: 49.7884; m³
